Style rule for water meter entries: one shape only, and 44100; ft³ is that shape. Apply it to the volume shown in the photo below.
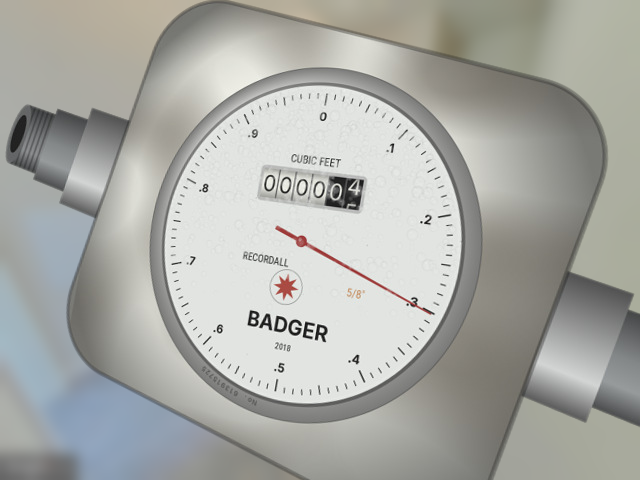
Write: 4.30; ft³
